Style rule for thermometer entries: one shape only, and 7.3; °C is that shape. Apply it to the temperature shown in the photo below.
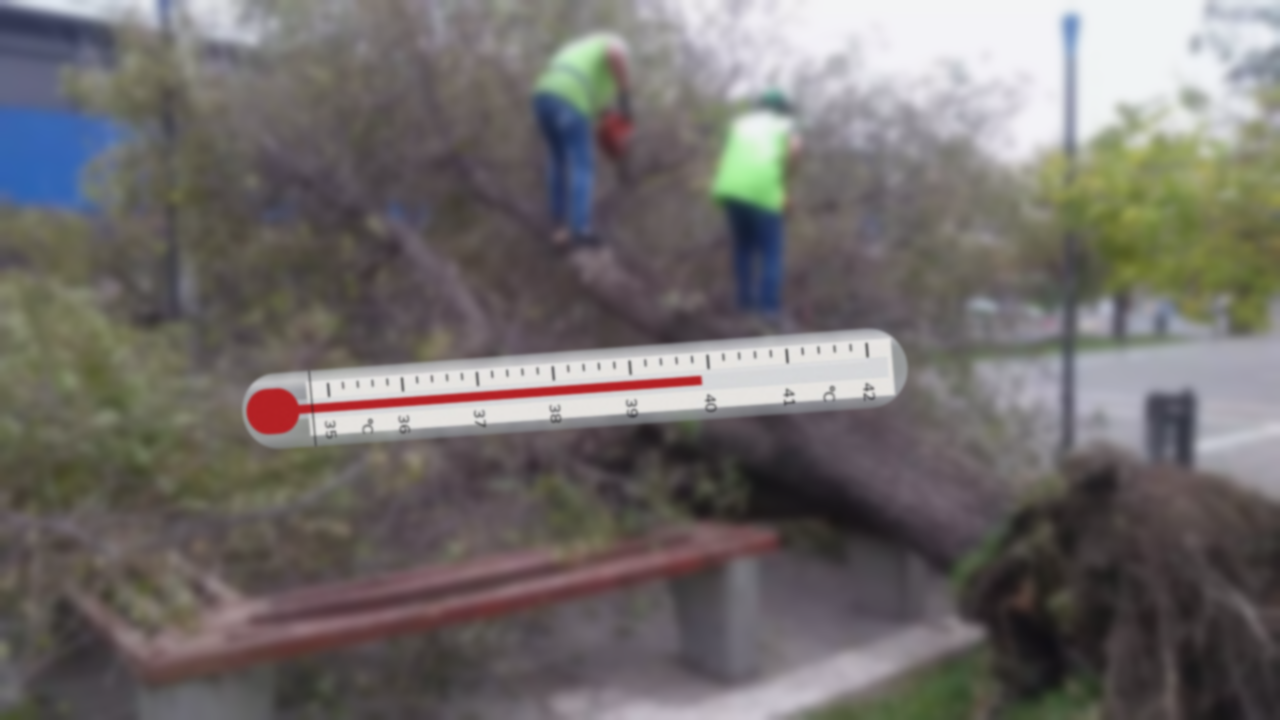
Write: 39.9; °C
